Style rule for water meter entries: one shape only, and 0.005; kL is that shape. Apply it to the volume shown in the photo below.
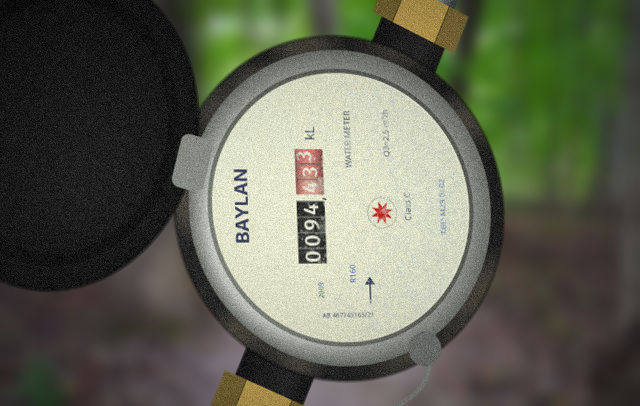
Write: 94.433; kL
